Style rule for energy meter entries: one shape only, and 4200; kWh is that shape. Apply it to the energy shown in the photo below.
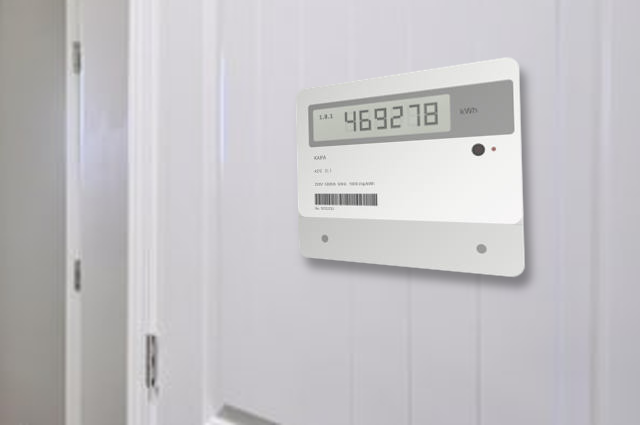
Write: 469278; kWh
